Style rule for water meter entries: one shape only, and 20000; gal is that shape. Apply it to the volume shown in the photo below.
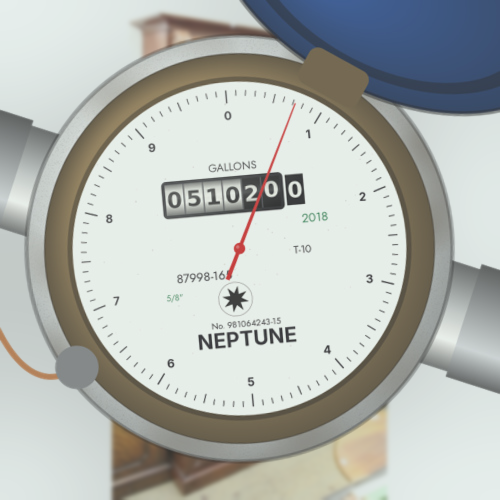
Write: 510200.7; gal
